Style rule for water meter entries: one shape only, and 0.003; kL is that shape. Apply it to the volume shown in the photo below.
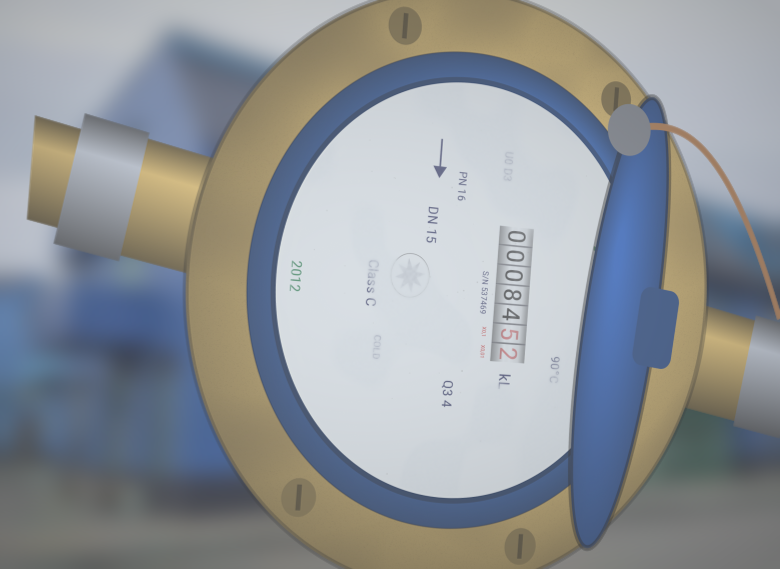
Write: 84.52; kL
